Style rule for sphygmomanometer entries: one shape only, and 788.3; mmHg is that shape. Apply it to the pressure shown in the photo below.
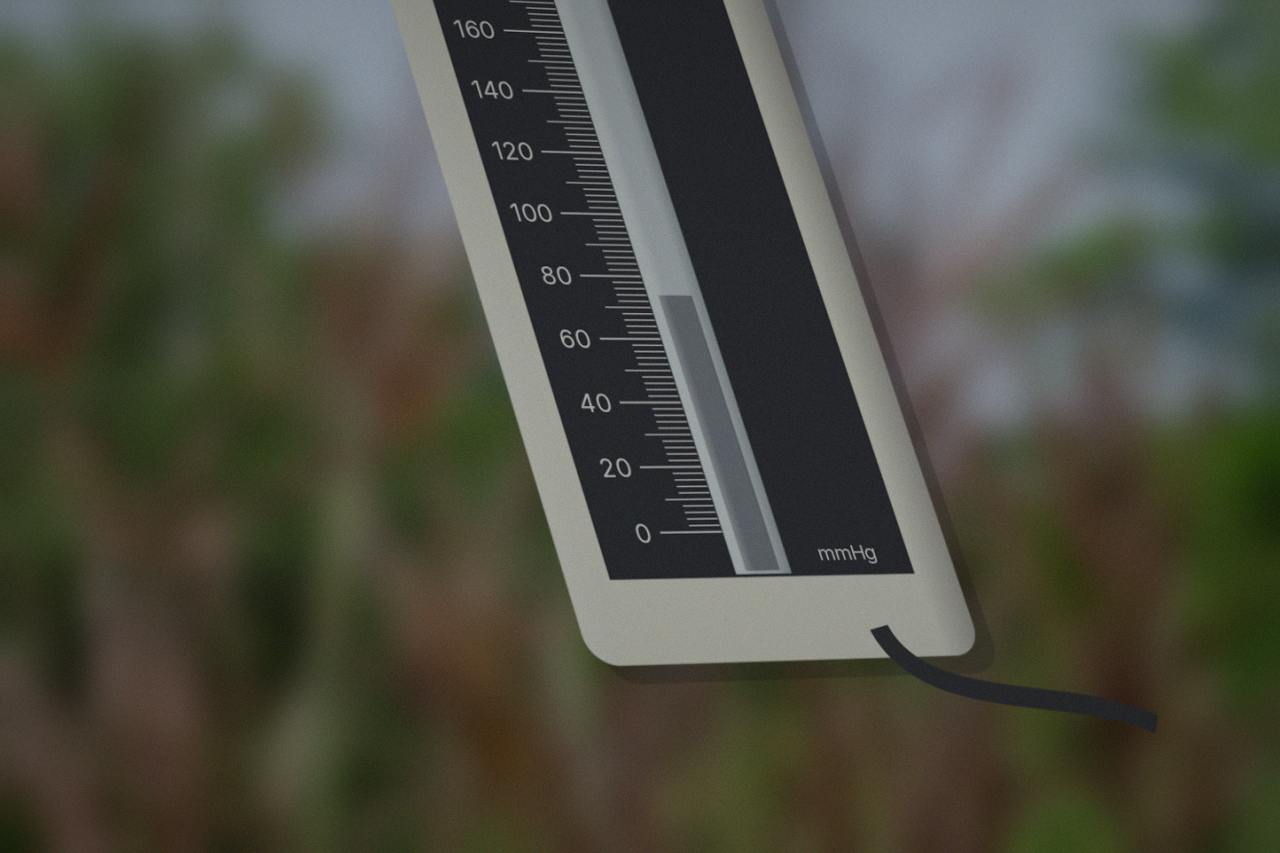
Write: 74; mmHg
